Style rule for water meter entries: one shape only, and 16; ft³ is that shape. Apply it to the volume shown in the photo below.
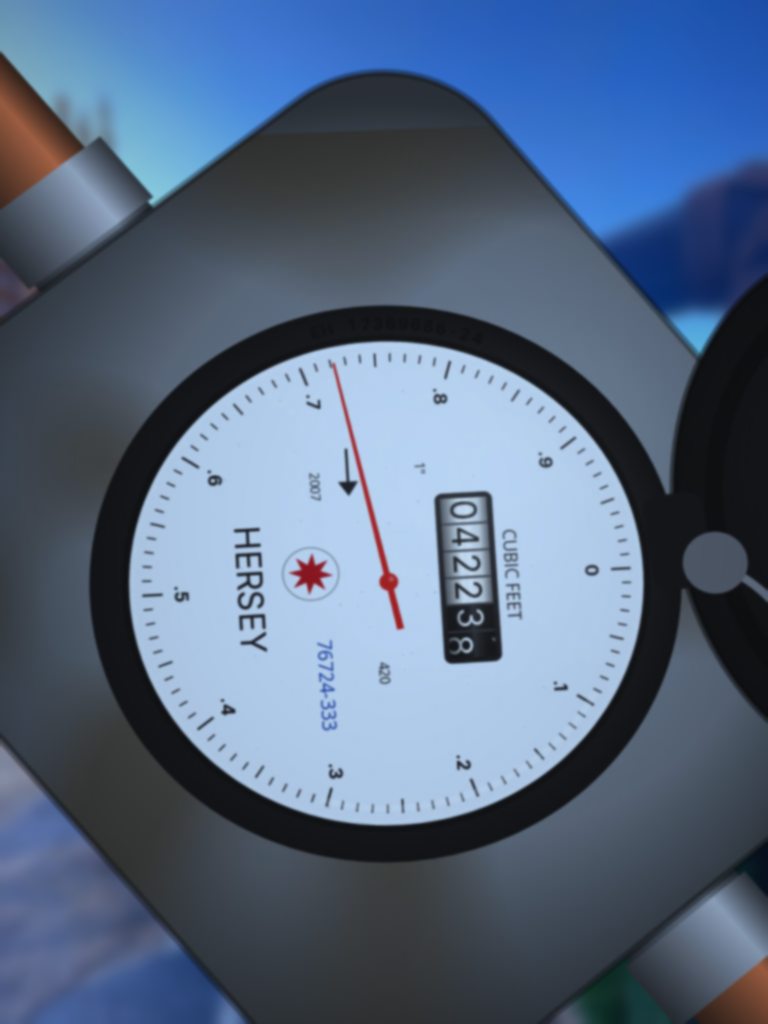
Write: 42237.72; ft³
